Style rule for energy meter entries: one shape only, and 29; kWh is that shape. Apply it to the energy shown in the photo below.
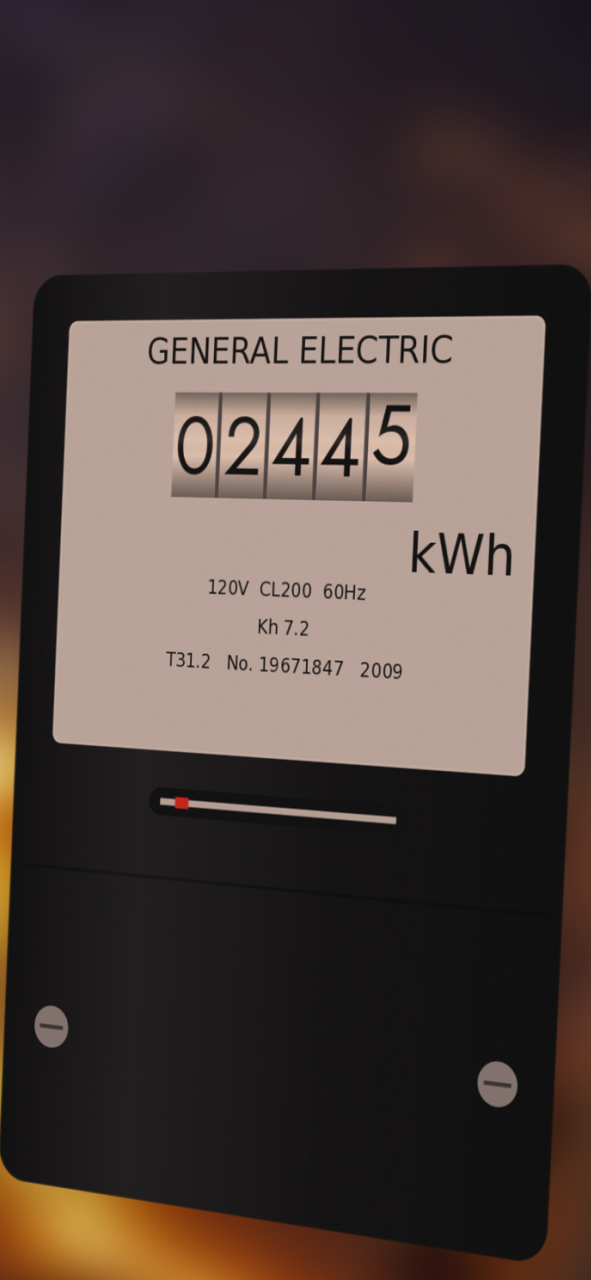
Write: 2445; kWh
